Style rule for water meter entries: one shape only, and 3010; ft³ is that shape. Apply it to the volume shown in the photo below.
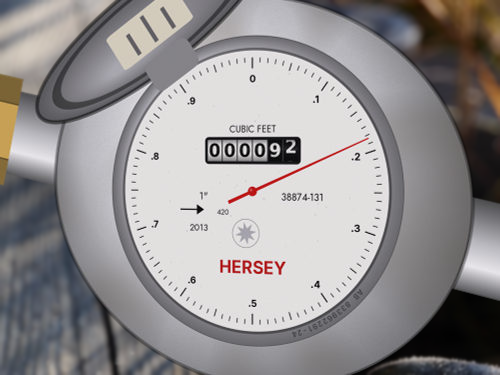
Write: 92.18; ft³
